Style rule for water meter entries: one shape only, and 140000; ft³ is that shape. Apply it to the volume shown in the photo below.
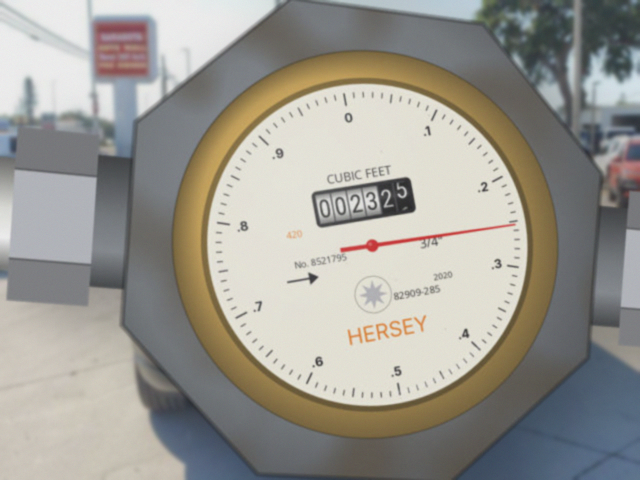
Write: 2325.25; ft³
